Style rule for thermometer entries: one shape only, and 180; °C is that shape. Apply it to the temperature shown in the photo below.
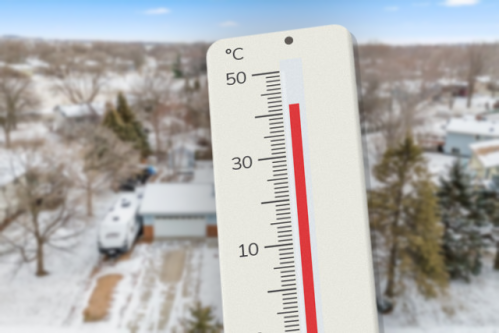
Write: 42; °C
